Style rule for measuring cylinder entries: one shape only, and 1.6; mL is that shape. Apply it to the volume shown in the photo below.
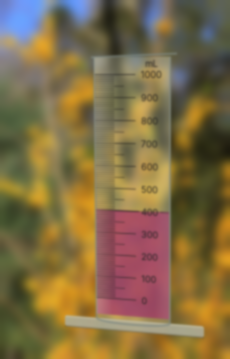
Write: 400; mL
